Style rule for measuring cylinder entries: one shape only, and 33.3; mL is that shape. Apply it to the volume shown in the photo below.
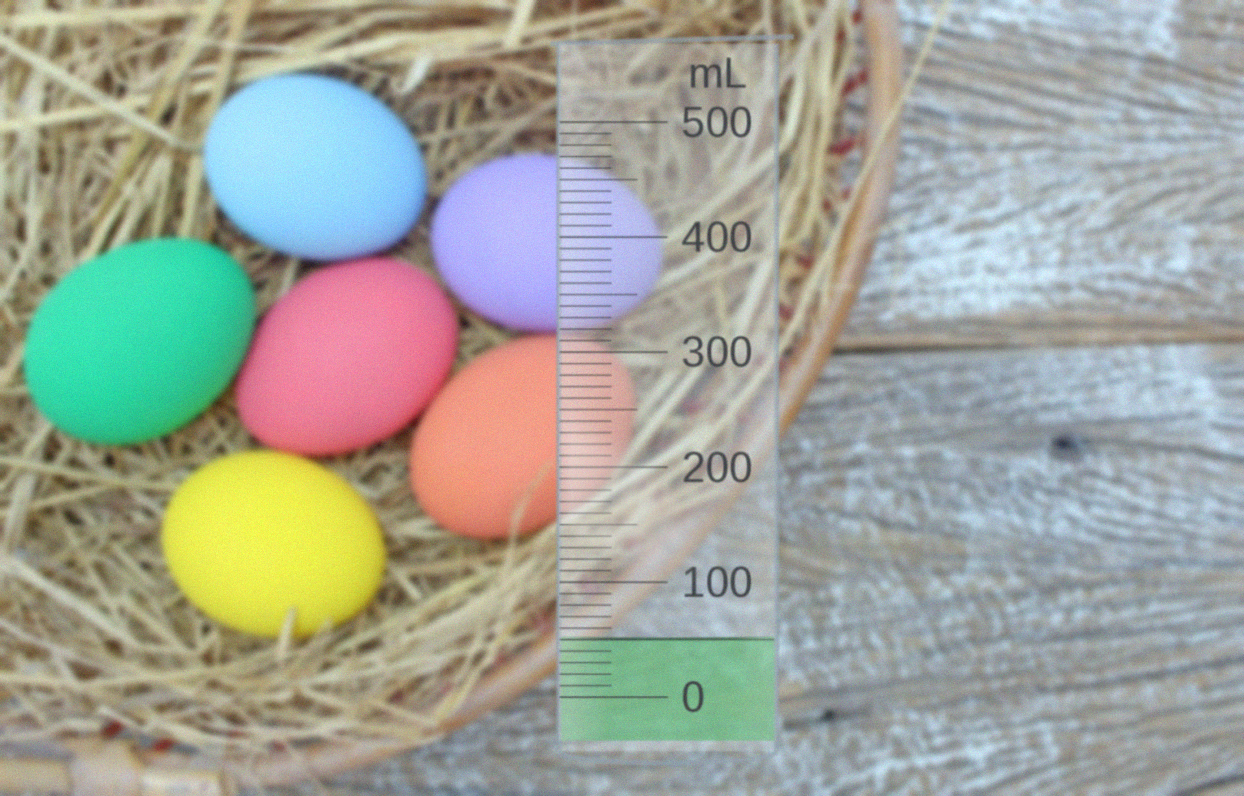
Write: 50; mL
